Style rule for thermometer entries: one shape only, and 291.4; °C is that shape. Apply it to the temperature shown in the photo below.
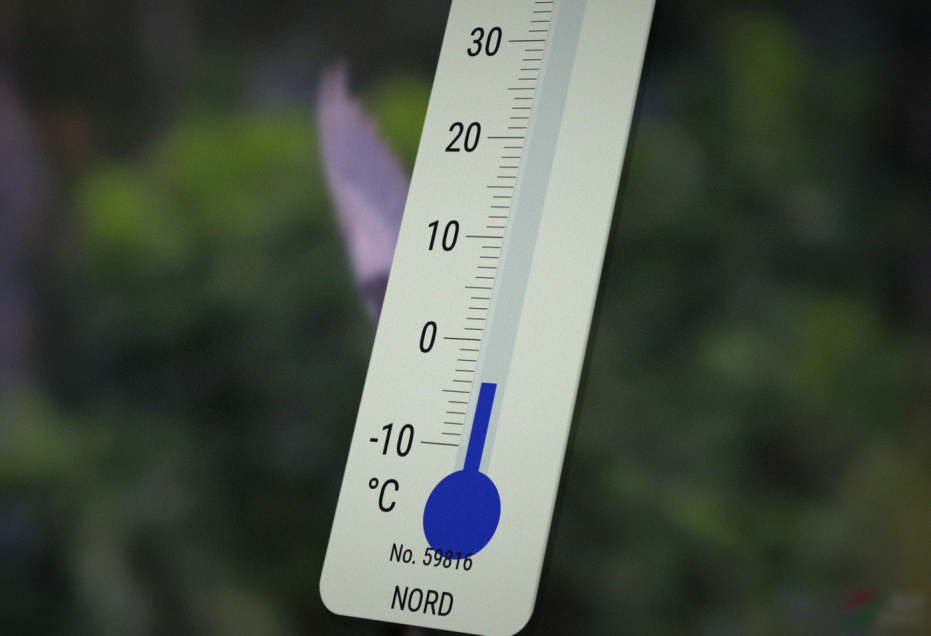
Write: -4; °C
